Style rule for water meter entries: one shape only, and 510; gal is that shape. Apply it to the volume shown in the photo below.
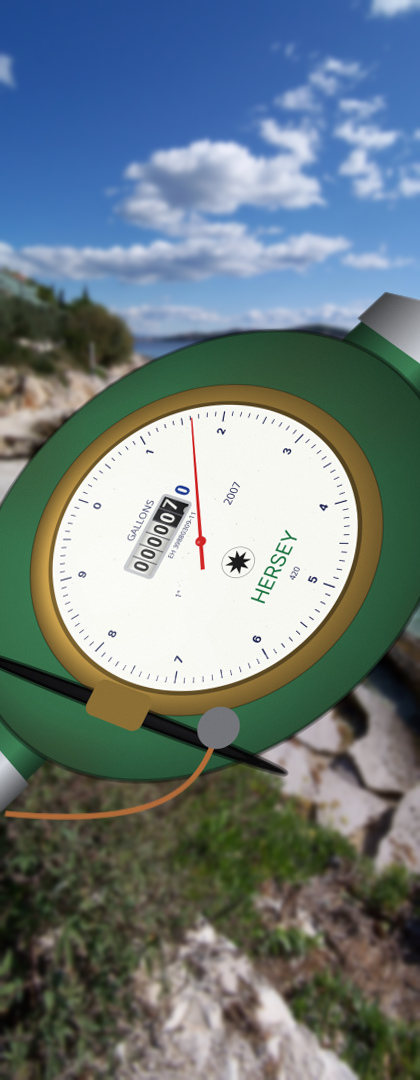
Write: 71.6; gal
